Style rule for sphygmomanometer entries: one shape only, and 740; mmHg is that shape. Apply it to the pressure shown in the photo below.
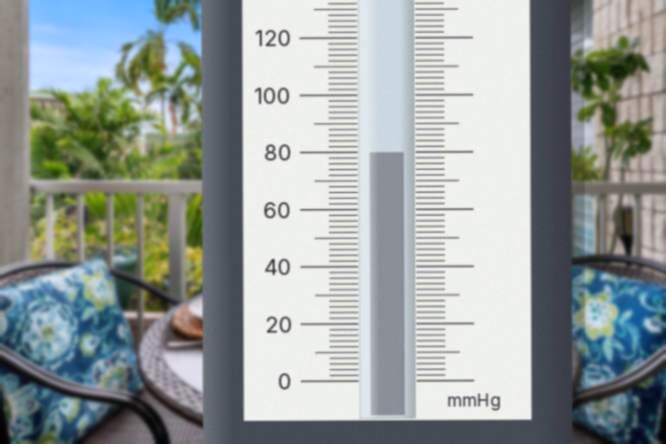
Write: 80; mmHg
